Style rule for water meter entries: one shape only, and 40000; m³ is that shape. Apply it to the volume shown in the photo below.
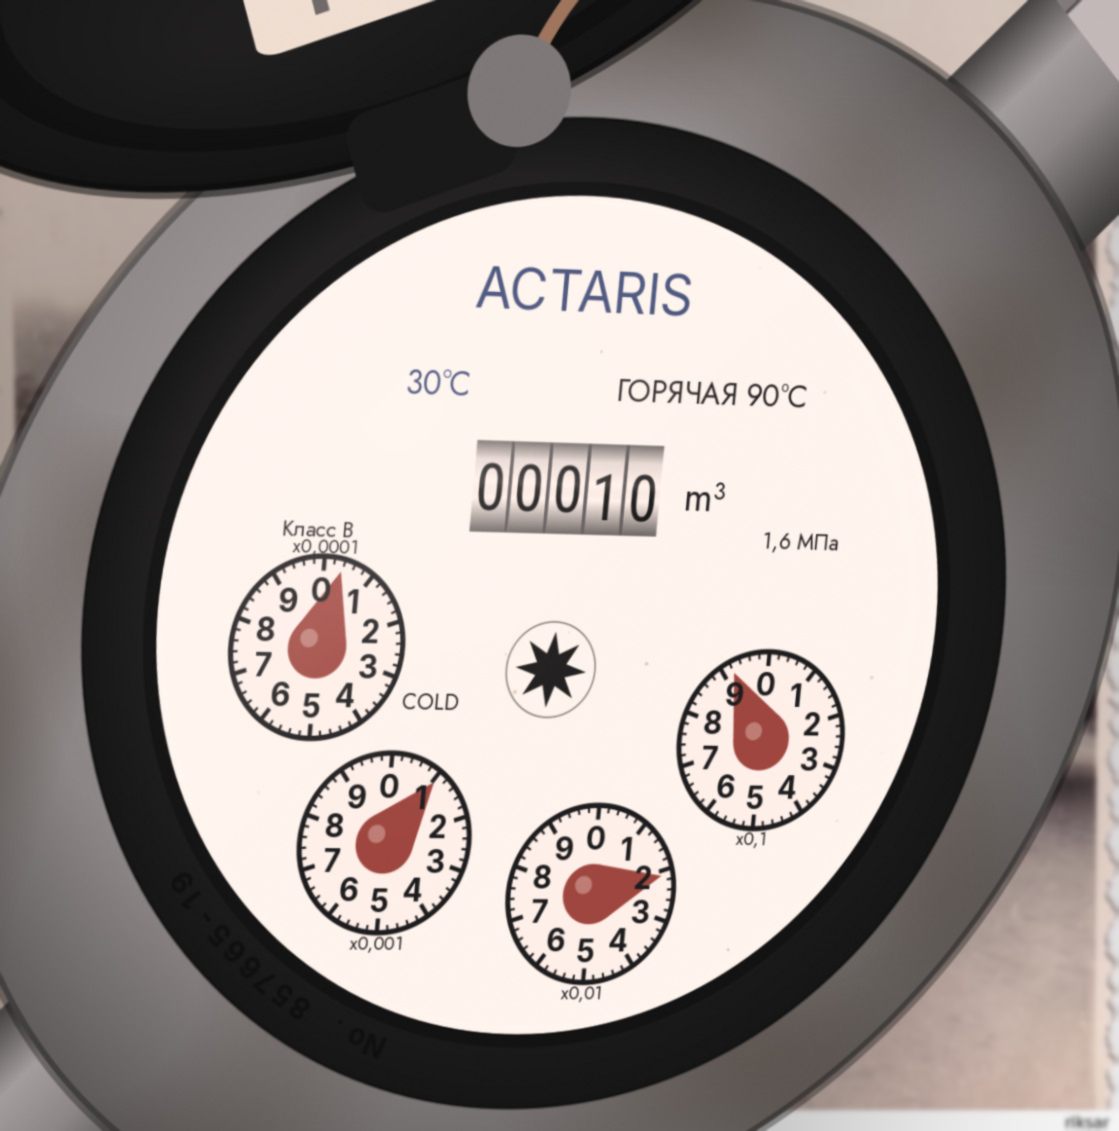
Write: 9.9210; m³
